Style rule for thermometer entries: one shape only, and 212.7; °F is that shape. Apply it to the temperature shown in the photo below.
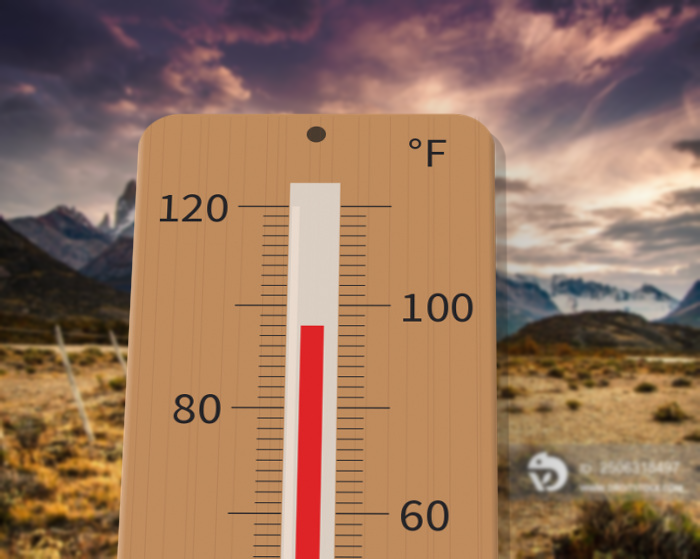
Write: 96; °F
